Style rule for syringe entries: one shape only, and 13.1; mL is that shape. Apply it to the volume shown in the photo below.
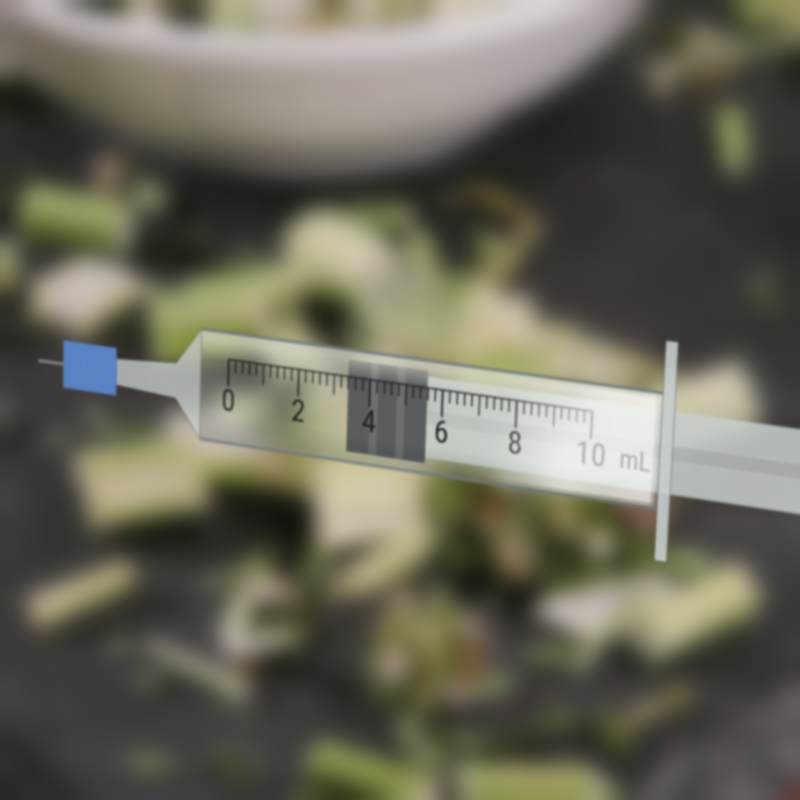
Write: 3.4; mL
